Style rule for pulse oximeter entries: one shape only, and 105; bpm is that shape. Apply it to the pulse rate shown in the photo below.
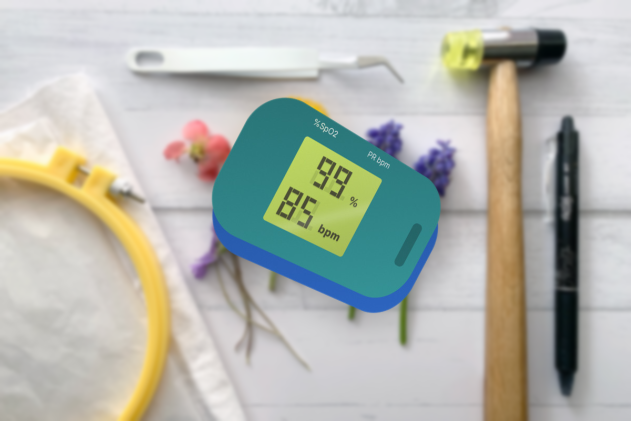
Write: 85; bpm
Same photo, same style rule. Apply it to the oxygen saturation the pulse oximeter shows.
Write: 99; %
